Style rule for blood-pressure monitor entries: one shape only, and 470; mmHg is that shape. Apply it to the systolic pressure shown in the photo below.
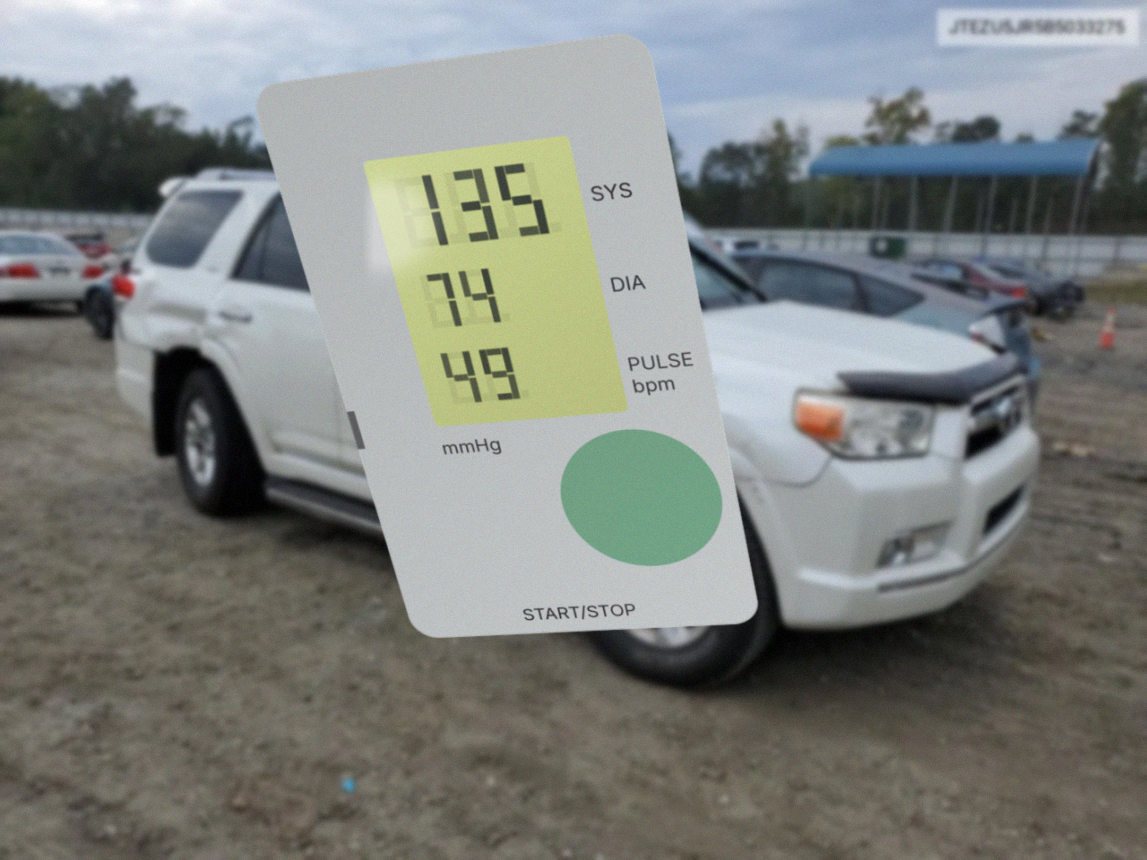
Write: 135; mmHg
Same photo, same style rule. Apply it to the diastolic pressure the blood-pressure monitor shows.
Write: 74; mmHg
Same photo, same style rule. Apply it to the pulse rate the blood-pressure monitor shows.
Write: 49; bpm
